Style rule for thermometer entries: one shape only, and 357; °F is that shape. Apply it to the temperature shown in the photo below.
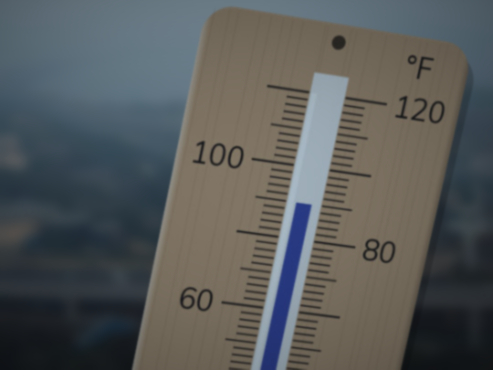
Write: 90; °F
